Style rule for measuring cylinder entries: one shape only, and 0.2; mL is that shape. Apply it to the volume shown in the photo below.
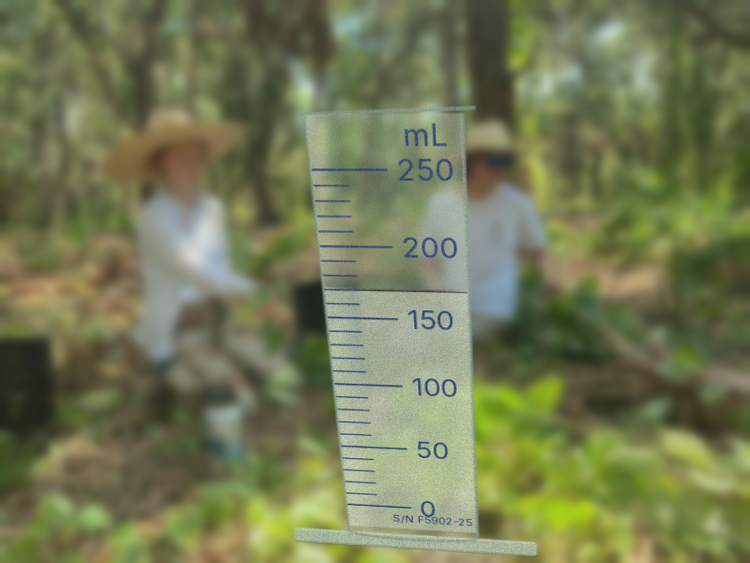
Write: 170; mL
